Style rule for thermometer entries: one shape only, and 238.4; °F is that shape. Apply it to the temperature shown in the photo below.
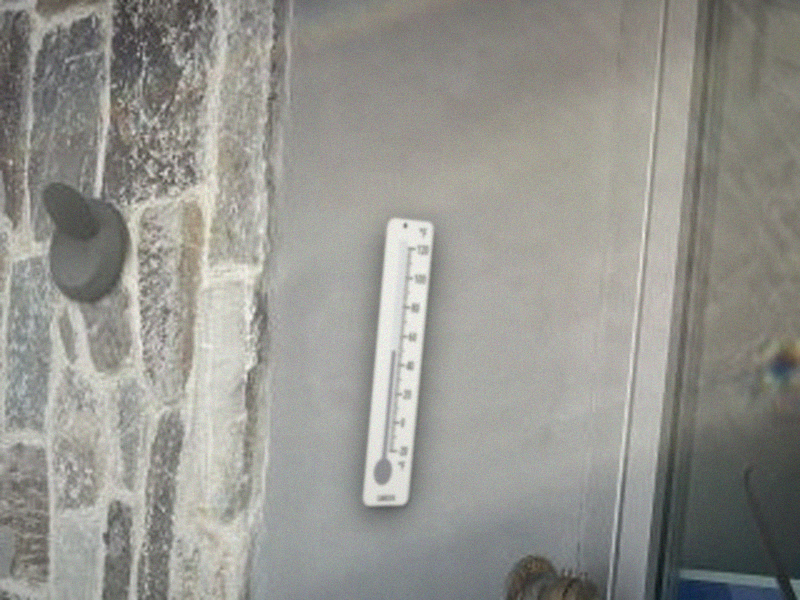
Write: 50; °F
